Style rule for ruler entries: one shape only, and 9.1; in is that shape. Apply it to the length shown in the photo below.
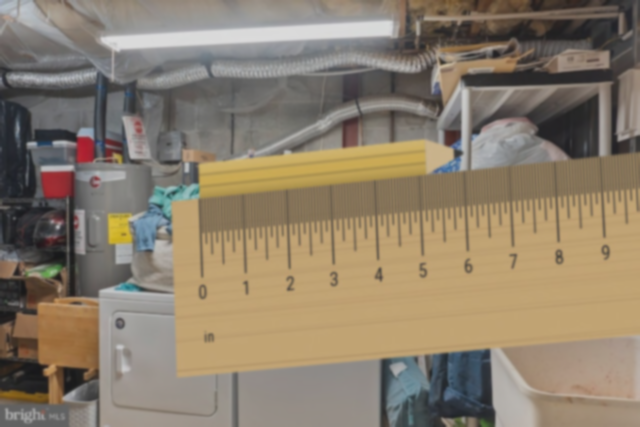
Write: 6; in
